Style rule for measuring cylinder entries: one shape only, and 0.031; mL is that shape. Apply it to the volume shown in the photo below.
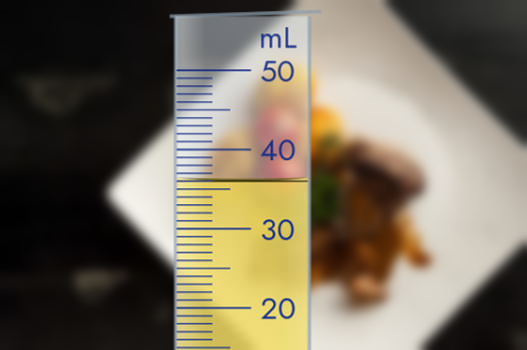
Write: 36; mL
